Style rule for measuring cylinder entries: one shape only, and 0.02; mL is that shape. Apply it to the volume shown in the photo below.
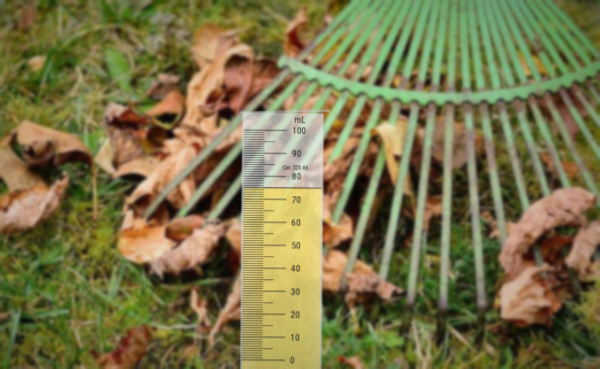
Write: 75; mL
